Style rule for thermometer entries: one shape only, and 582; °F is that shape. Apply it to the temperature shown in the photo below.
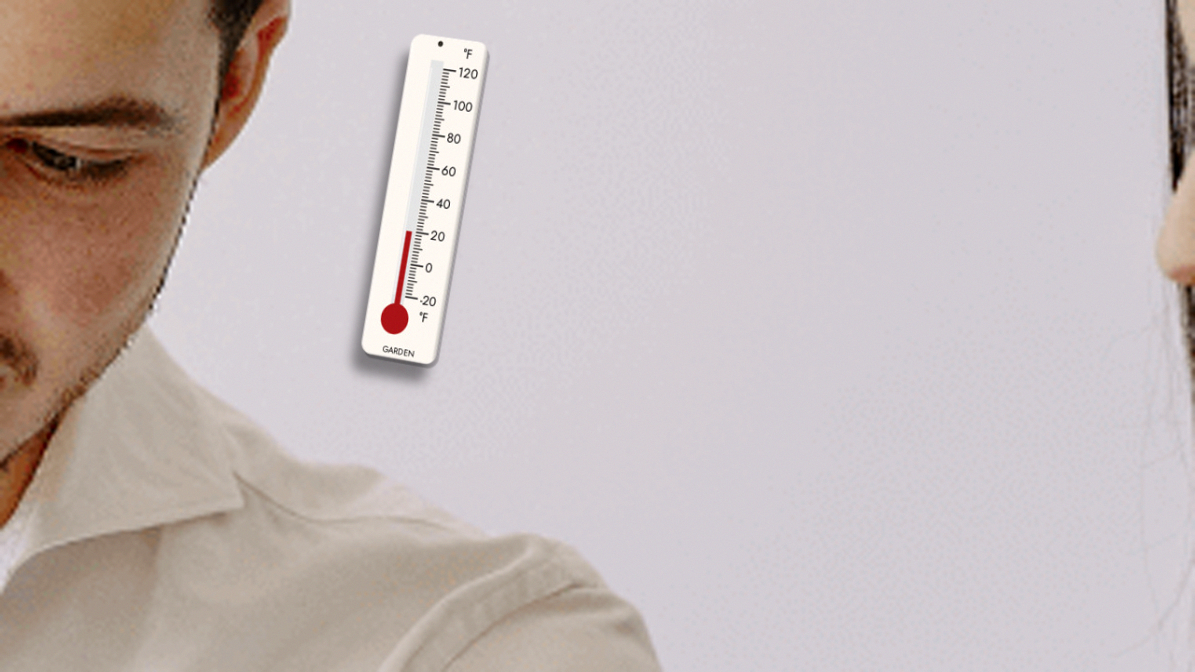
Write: 20; °F
